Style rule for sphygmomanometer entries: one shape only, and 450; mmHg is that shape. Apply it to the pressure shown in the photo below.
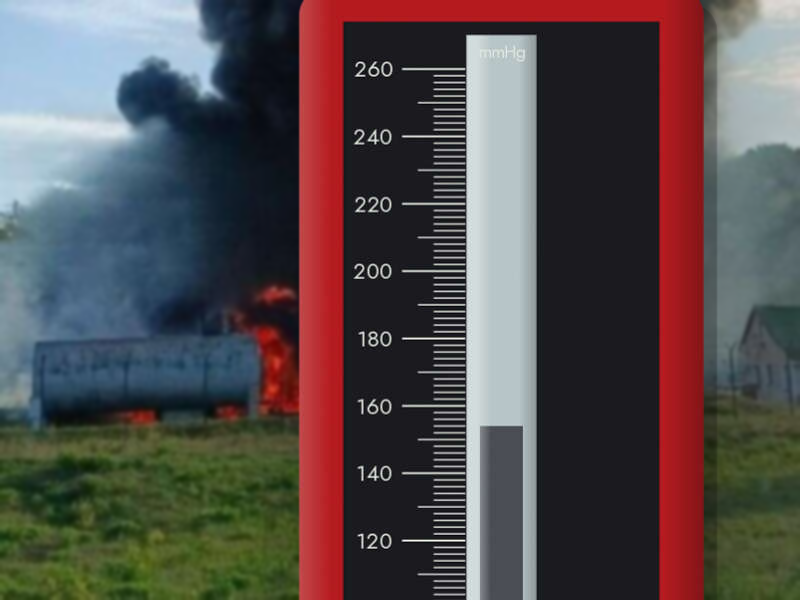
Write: 154; mmHg
